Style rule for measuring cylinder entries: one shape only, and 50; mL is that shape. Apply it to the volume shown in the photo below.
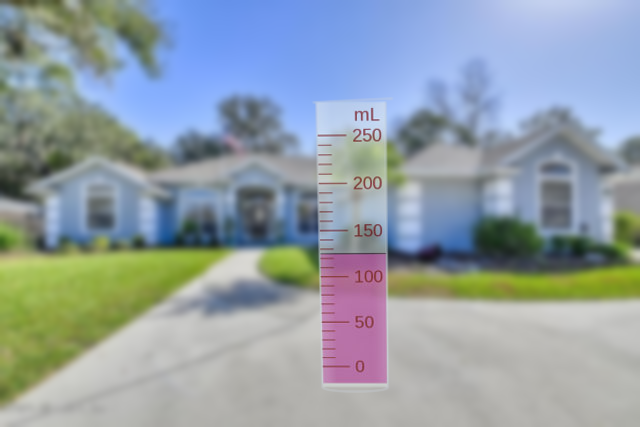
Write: 125; mL
